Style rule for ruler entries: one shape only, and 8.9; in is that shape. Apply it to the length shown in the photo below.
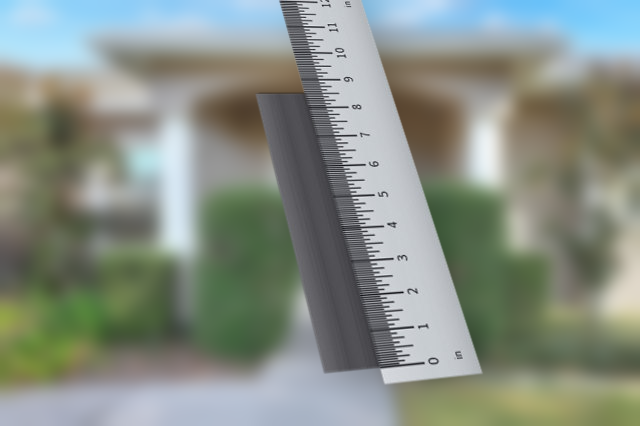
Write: 8.5; in
